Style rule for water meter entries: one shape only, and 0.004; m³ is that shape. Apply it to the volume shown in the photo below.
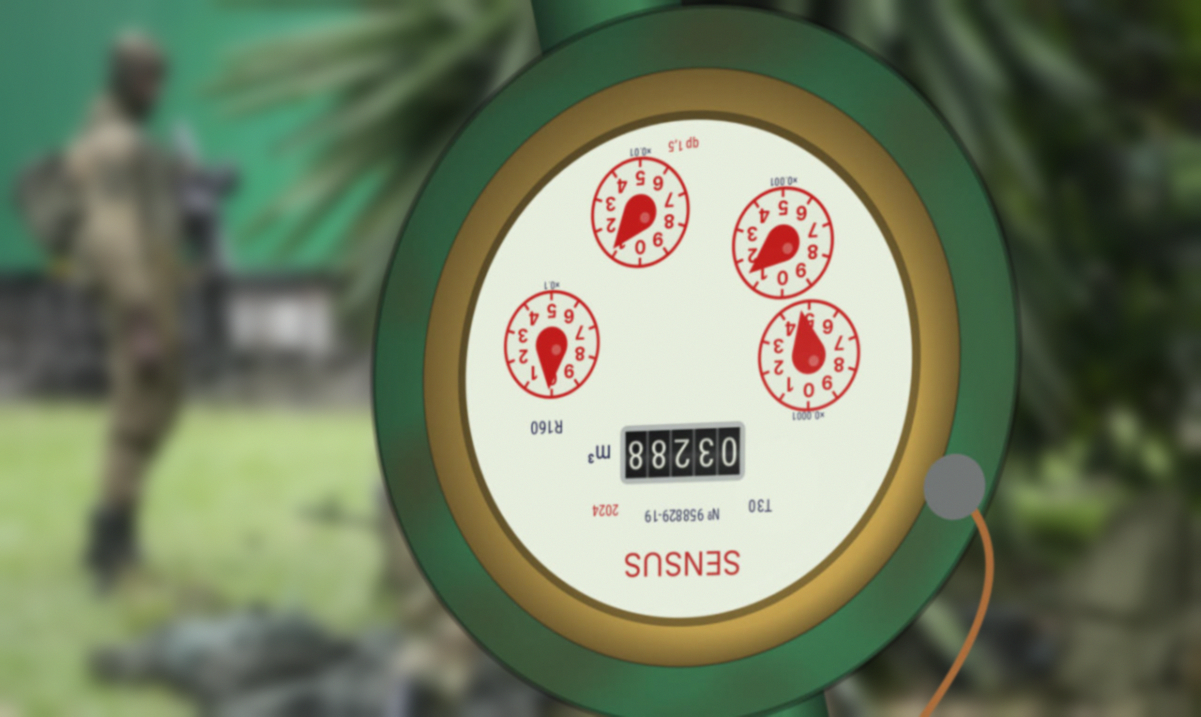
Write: 3288.0114; m³
